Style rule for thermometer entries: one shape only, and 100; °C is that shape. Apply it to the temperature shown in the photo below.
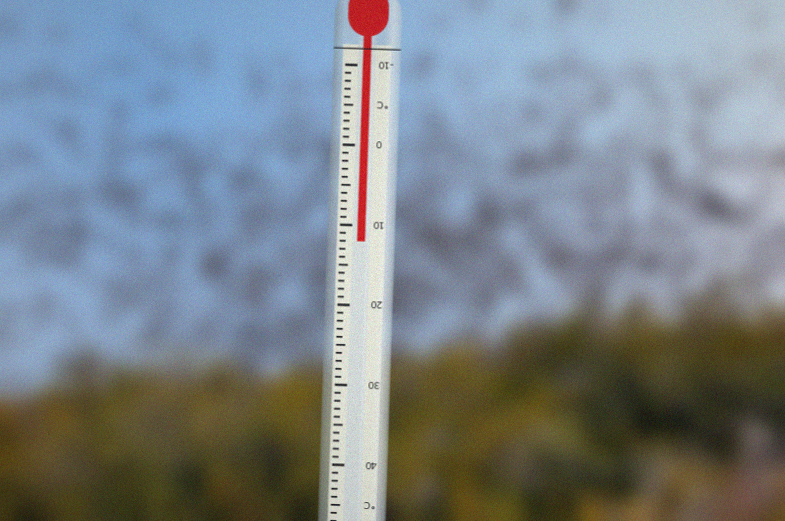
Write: 12; °C
